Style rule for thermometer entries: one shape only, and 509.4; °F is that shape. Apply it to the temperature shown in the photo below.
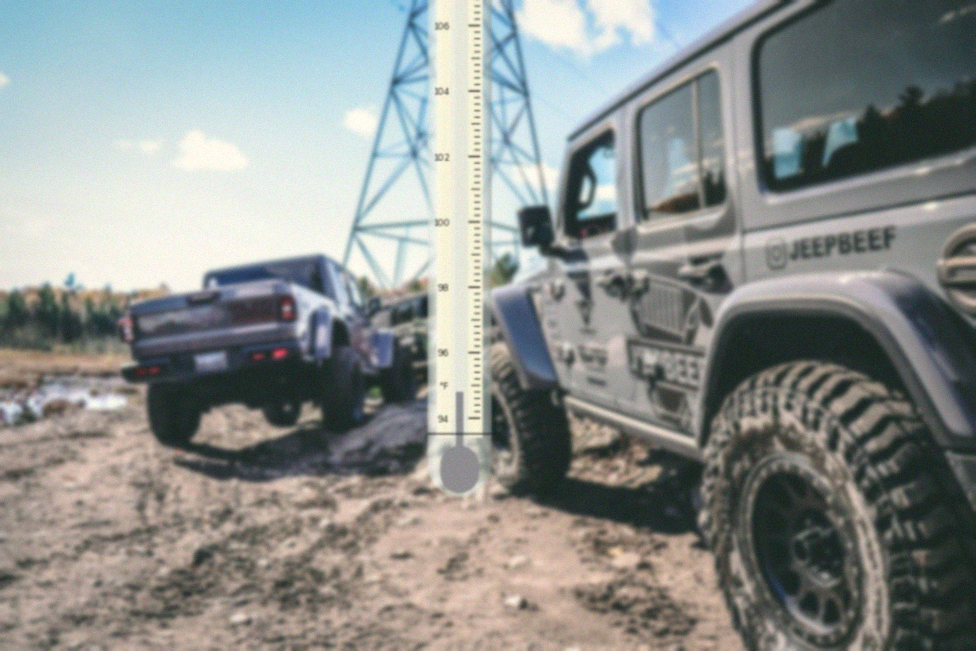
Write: 94.8; °F
